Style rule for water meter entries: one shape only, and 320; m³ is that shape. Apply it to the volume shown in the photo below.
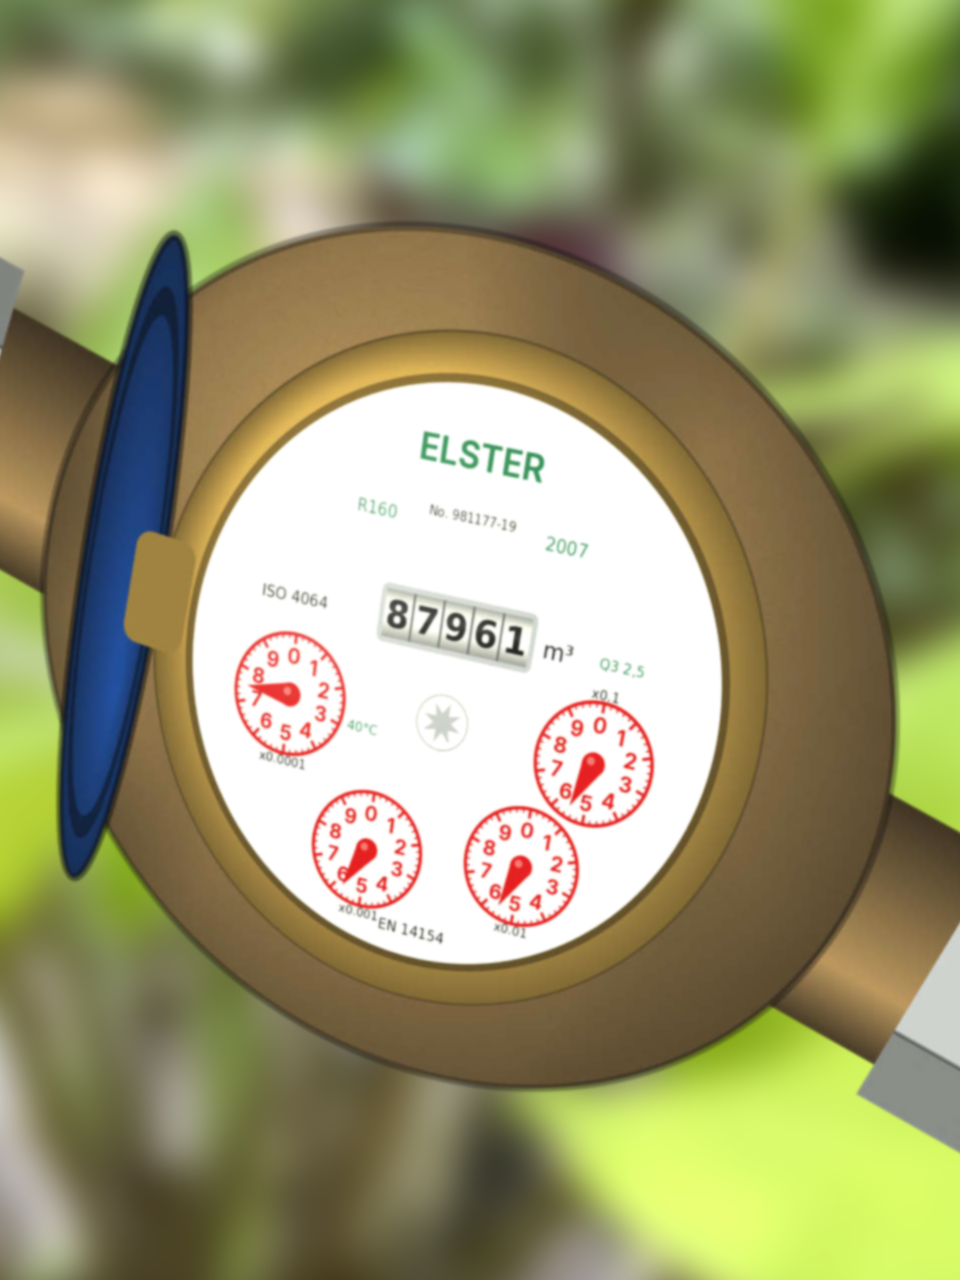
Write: 87961.5557; m³
